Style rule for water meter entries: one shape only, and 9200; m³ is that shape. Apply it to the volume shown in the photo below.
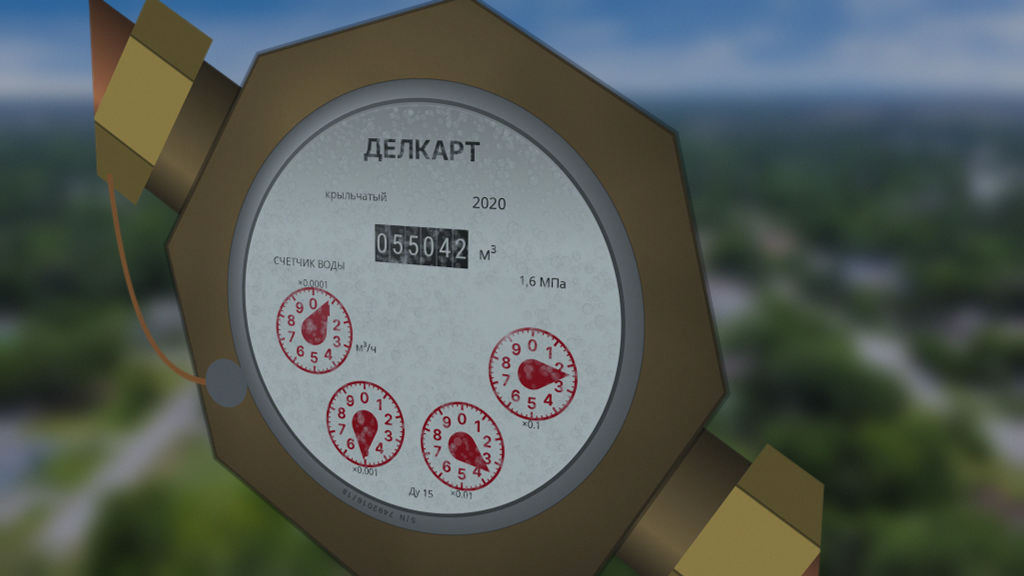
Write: 55042.2350; m³
